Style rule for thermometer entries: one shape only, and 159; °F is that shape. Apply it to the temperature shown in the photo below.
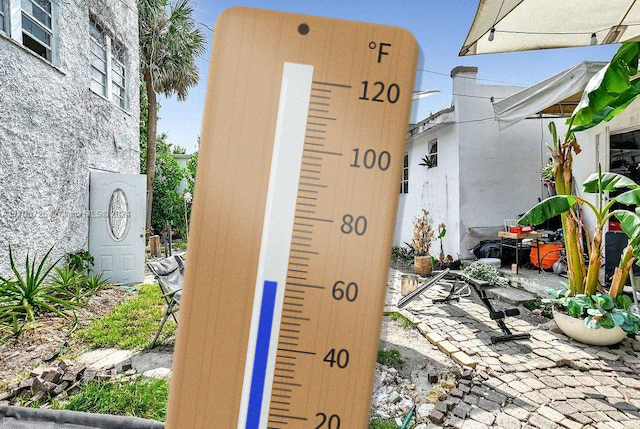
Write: 60; °F
